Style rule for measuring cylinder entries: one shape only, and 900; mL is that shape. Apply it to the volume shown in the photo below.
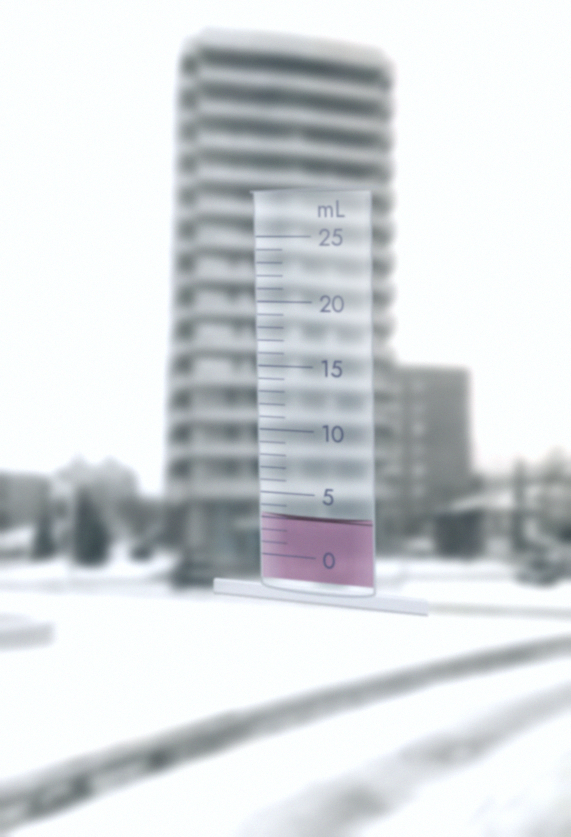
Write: 3; mL
